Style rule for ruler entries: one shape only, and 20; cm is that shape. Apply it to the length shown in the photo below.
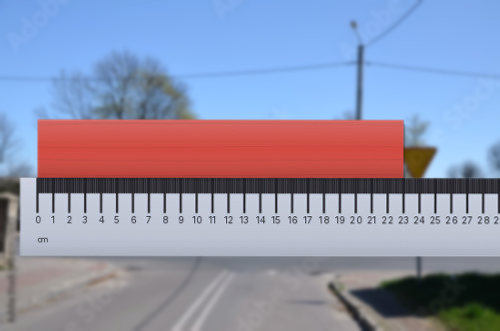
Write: 23; cm
